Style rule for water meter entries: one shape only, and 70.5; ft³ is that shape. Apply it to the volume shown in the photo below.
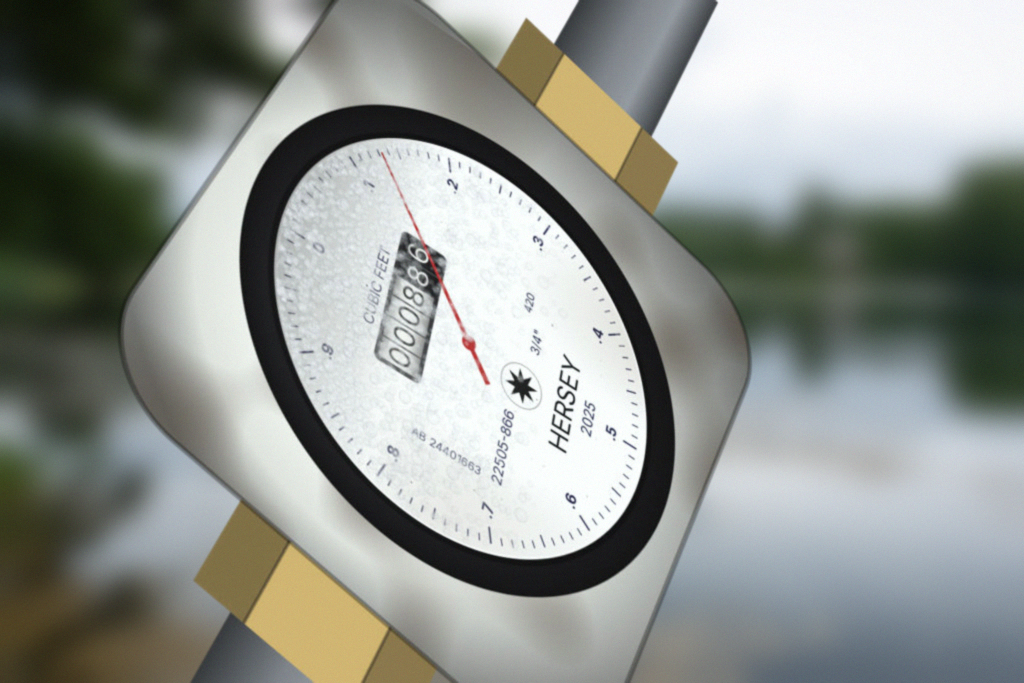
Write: 886.13; ft³
